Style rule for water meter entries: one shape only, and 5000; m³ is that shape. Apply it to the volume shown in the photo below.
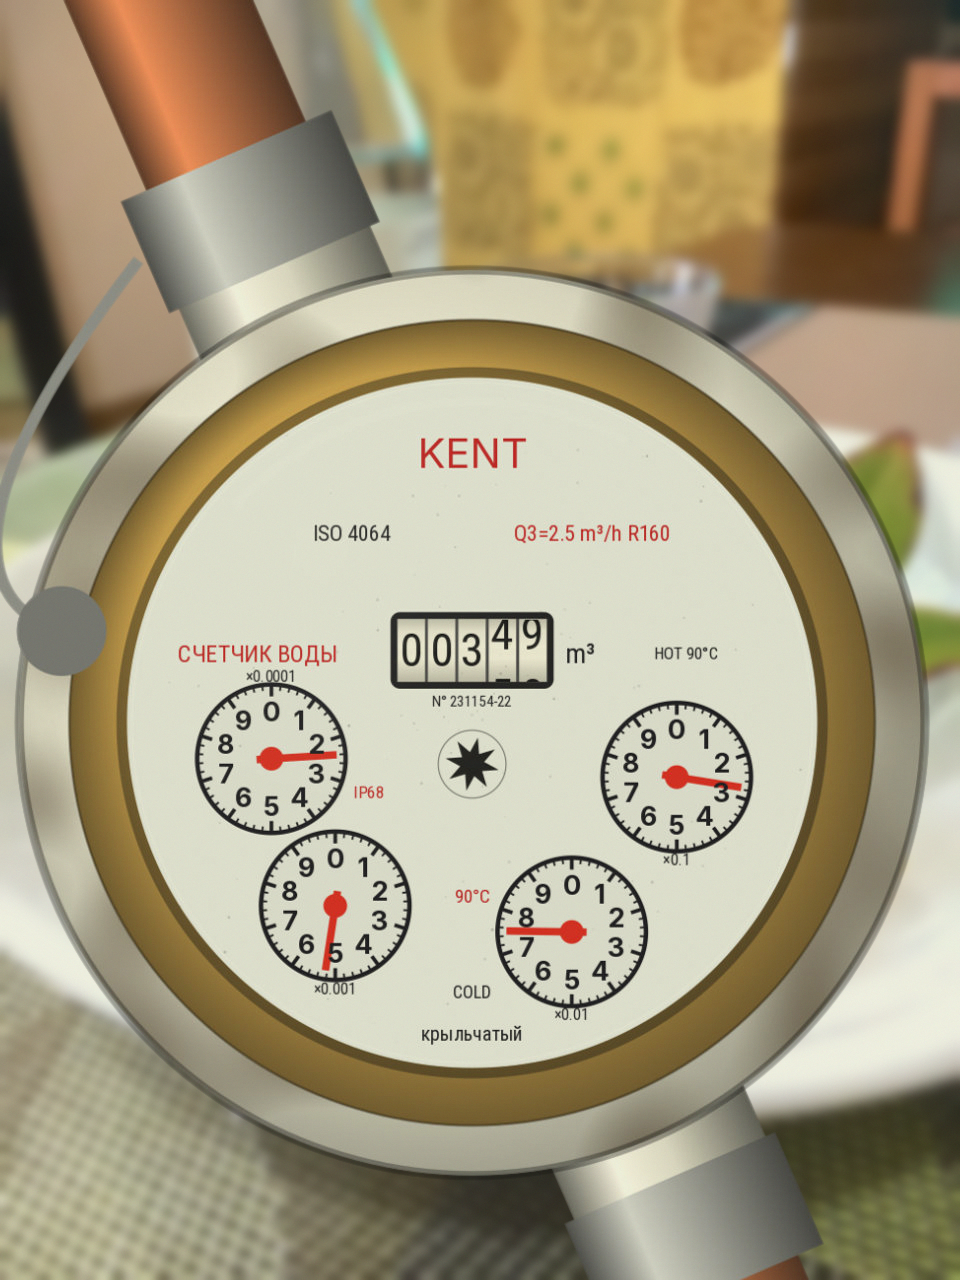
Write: 349.2752; m³
